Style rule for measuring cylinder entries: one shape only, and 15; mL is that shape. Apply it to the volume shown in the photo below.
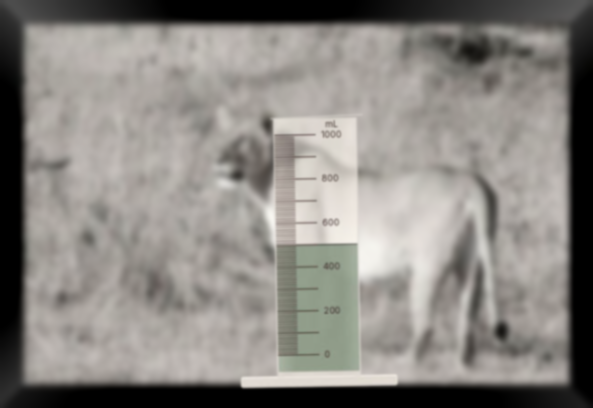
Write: 500; mL
